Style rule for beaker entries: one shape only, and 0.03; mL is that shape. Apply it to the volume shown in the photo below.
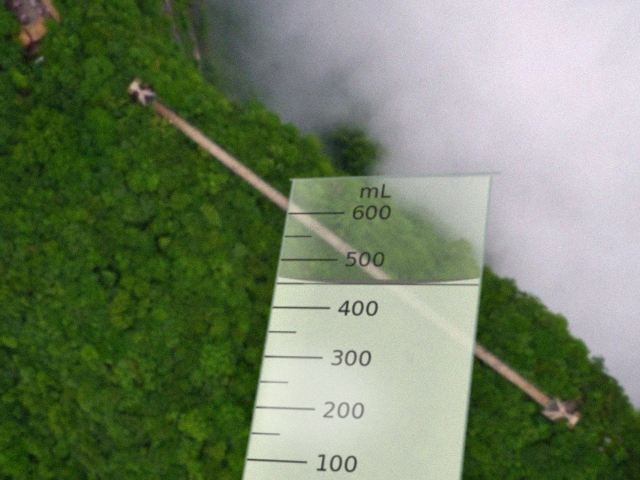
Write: 450; mL
